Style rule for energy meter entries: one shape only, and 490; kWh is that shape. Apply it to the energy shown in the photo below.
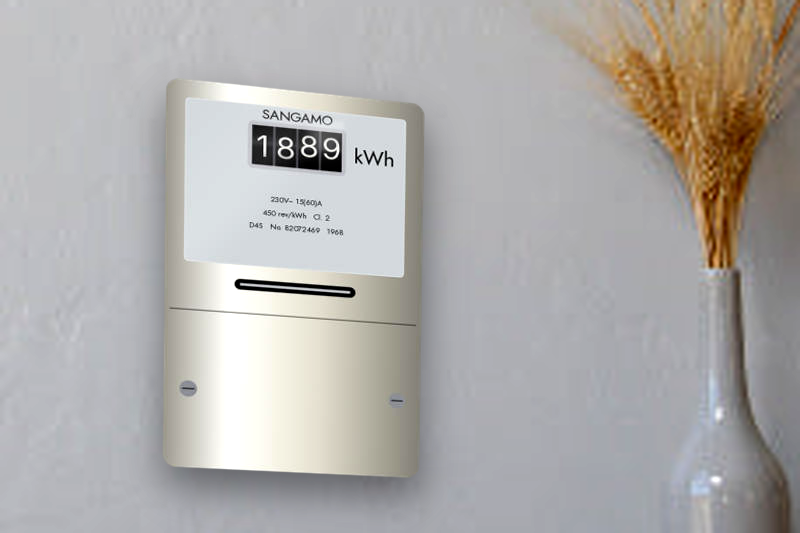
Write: 1889; kWh
